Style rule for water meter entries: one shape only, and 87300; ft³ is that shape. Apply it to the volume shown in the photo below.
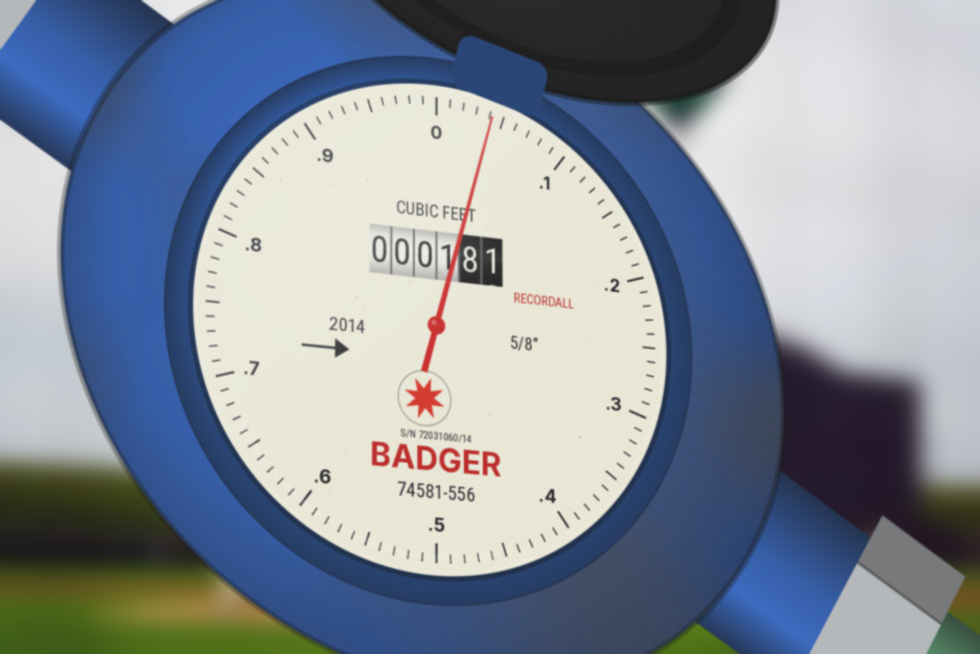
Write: 181.04; ft³
